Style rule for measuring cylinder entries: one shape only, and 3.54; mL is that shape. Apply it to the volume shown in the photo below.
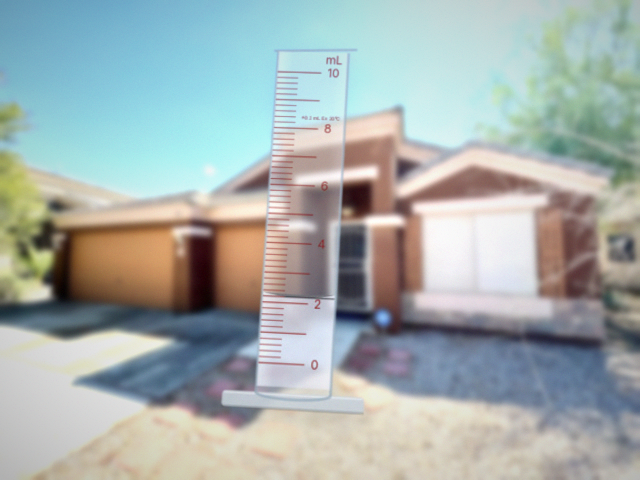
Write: 2.2; mL
